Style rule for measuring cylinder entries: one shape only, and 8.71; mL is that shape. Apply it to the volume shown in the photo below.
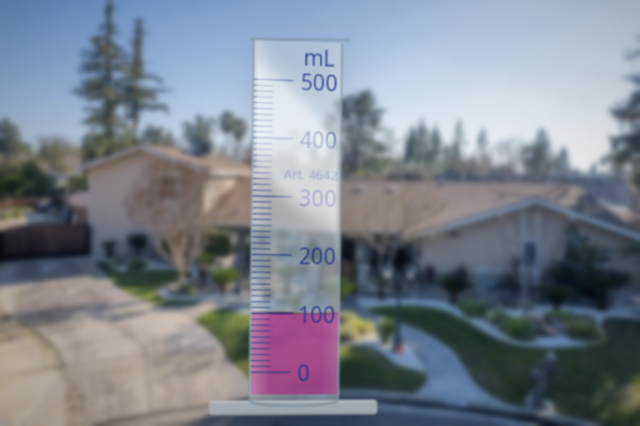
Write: 100; mL
